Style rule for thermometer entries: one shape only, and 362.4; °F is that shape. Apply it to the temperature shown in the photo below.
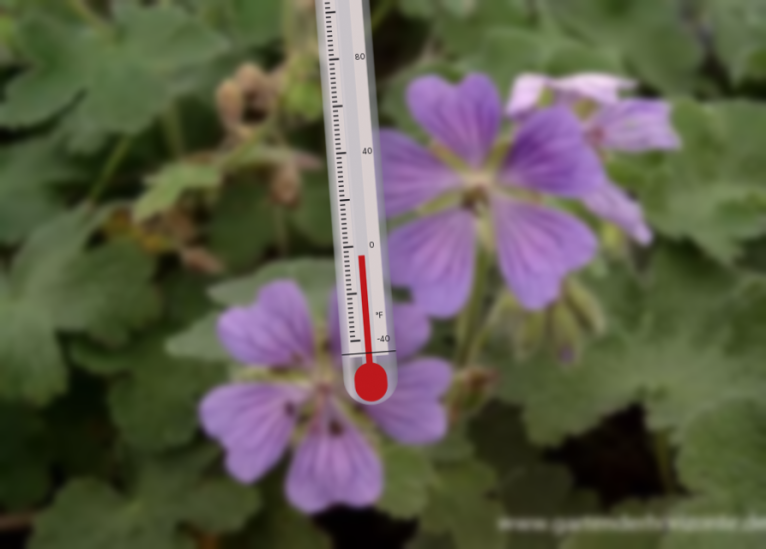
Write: -4; °F
